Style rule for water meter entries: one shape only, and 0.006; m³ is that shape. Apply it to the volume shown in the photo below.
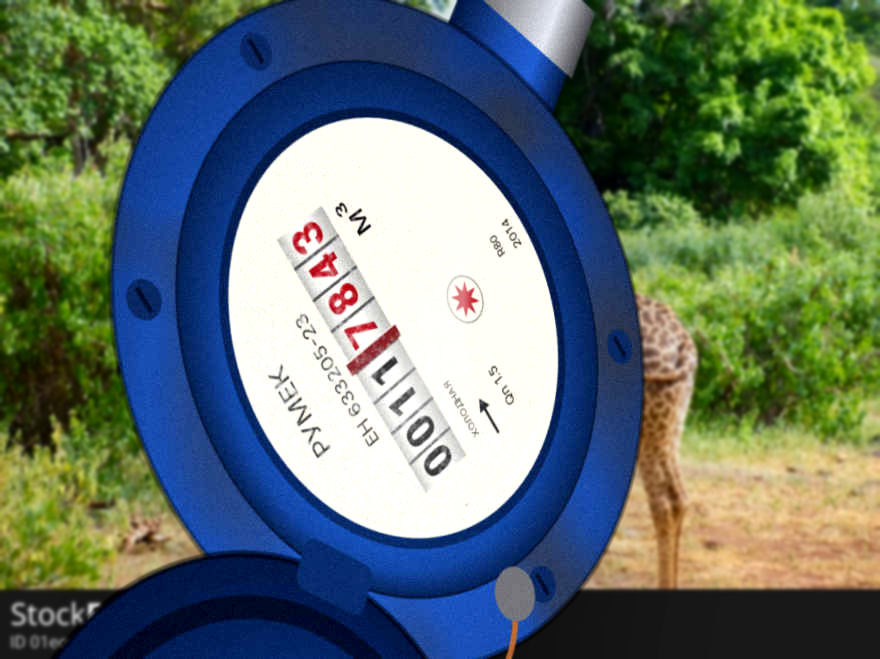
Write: 11.7843; m³
